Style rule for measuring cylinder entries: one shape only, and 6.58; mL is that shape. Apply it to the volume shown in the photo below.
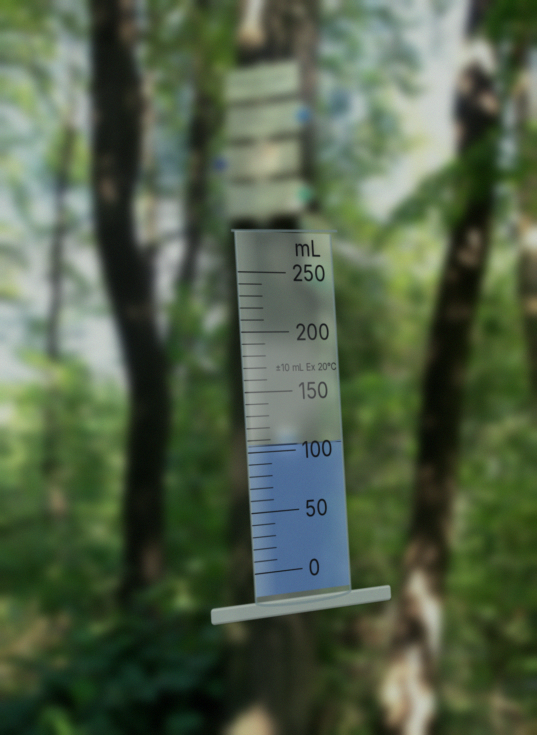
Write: 105; mL
